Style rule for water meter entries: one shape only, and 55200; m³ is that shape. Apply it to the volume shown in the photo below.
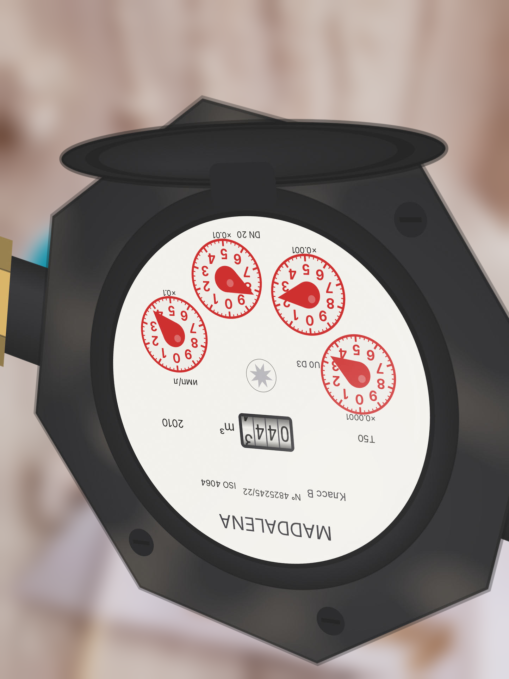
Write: 443.3823; m³
